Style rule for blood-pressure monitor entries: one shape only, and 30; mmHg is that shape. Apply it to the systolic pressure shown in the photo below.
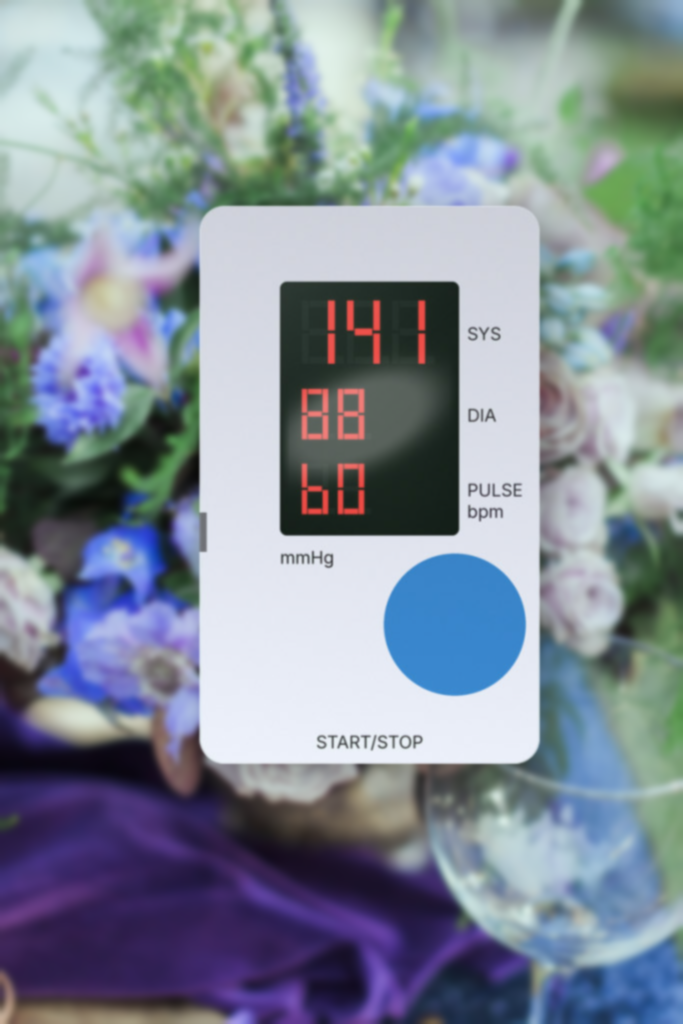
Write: 141; mmHg
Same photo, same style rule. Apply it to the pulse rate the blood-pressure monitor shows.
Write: 60; bpm
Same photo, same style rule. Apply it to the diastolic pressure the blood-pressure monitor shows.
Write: 88; mmHg
